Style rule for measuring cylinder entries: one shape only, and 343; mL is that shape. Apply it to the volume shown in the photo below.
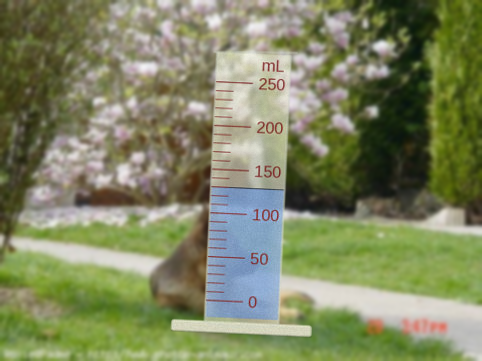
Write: 130; mL
